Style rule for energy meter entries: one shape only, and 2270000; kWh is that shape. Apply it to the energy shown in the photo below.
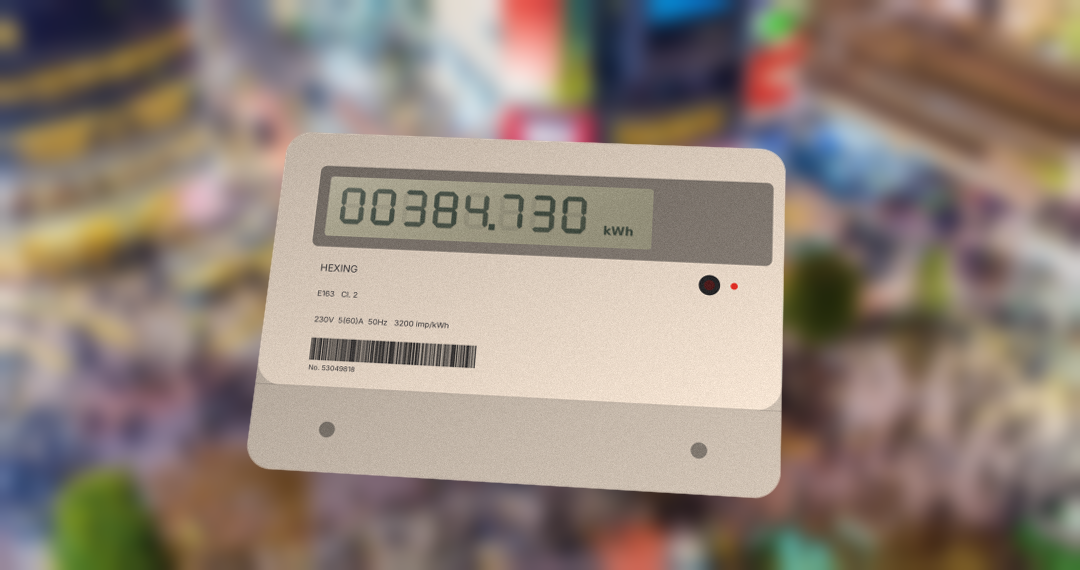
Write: 384.730; kWh
